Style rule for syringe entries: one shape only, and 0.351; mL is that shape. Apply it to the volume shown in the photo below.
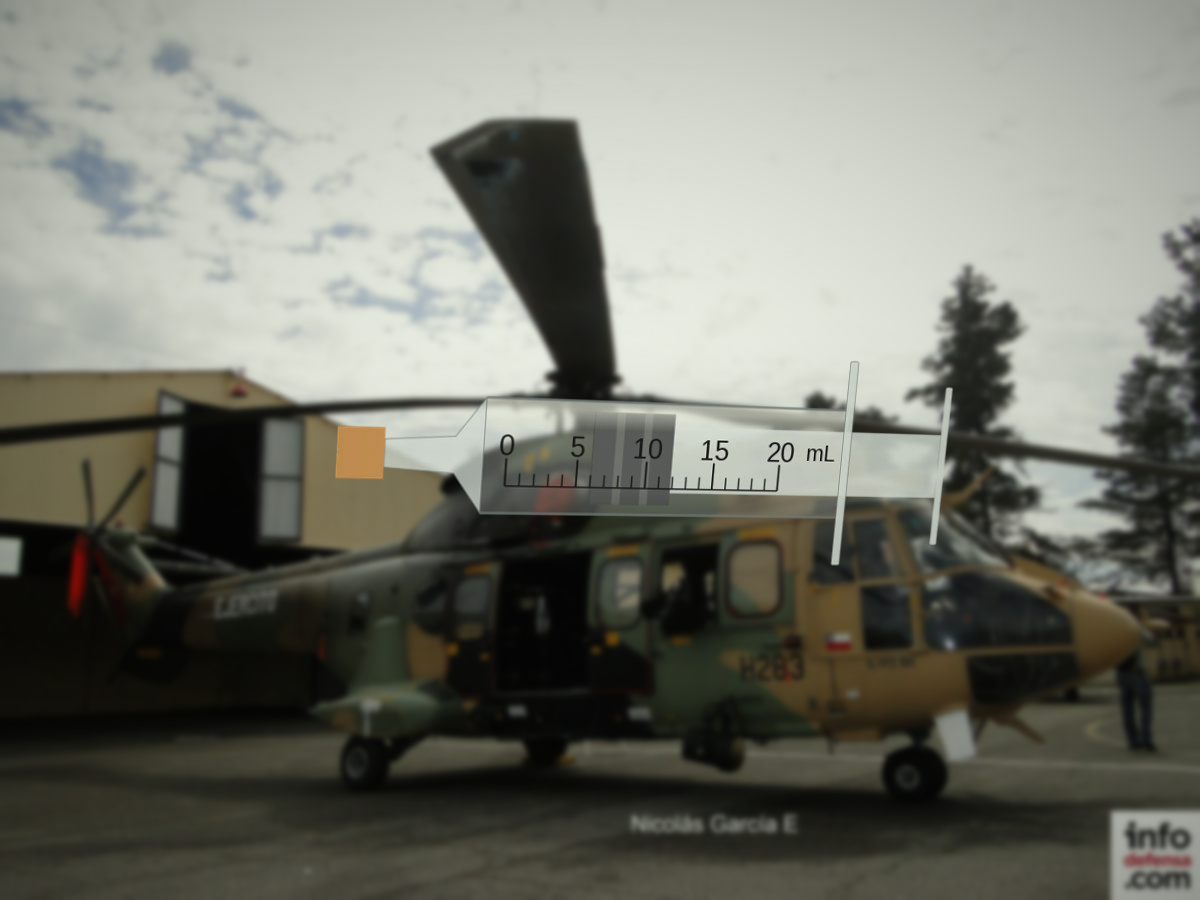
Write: 6; mL
